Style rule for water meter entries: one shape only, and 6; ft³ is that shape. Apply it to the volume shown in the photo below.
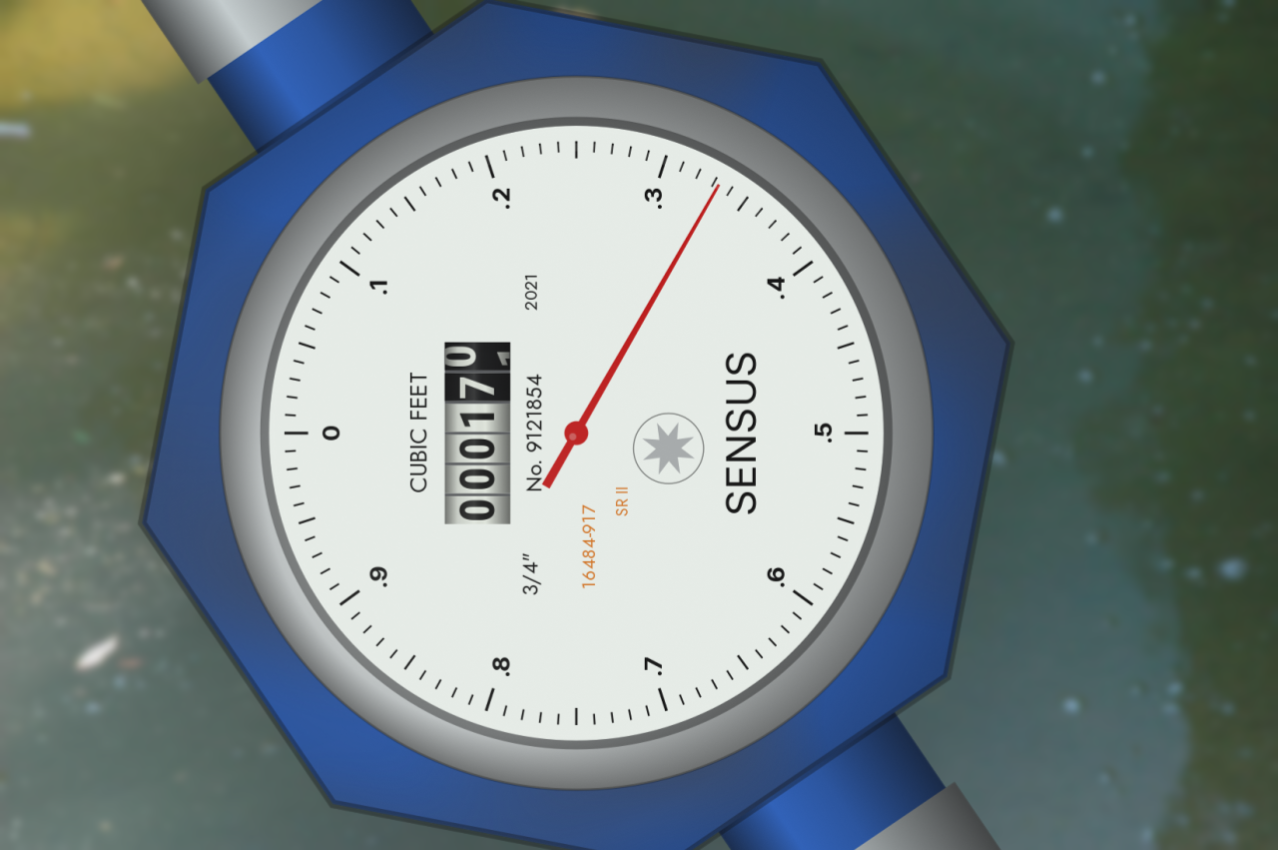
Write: 170.33; ft³
